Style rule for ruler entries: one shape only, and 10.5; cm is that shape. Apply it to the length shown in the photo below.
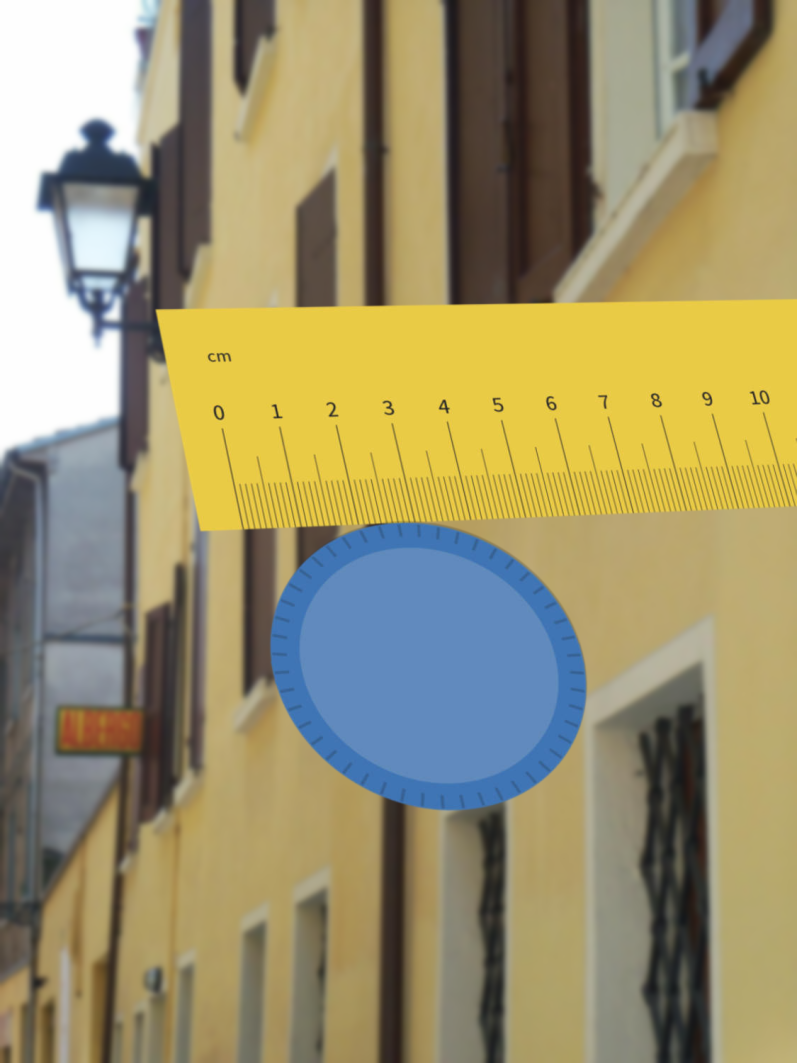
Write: 5.4; cm
